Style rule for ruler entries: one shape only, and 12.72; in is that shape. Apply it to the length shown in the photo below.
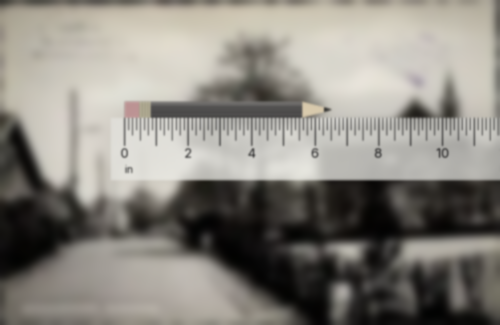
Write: 6.5; in
